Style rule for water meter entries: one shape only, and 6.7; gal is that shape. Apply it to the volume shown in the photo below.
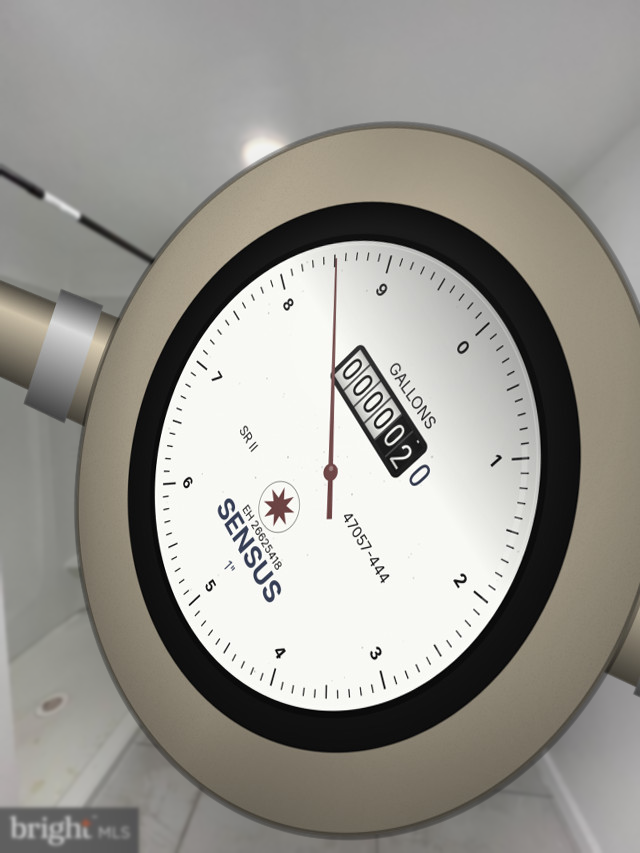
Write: 18.5; gal
